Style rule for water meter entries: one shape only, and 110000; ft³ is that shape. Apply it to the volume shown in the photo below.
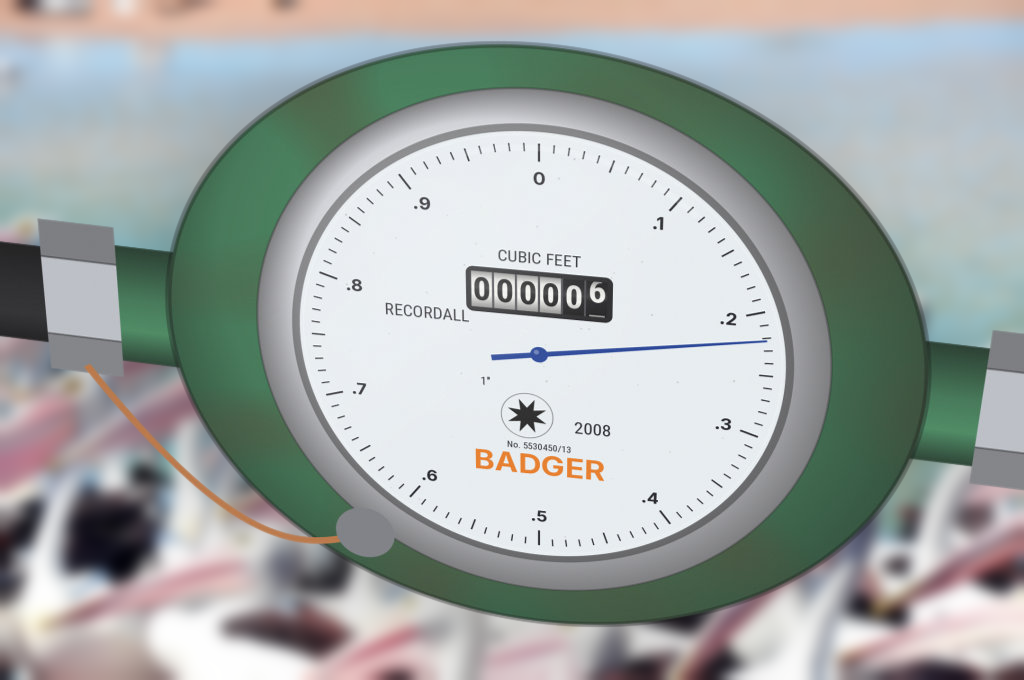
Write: 6.22; ft³
